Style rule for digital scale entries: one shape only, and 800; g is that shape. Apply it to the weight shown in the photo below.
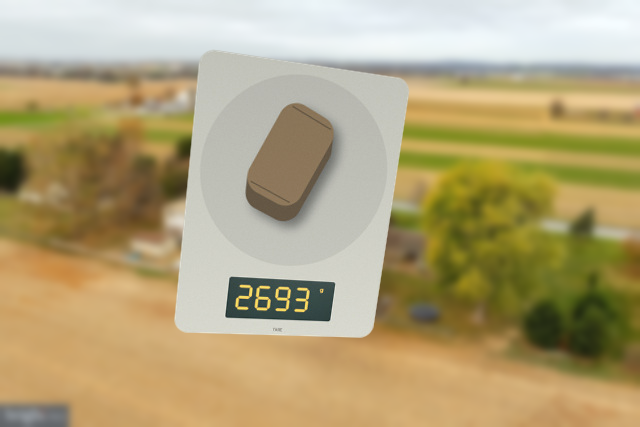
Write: 2693; g
